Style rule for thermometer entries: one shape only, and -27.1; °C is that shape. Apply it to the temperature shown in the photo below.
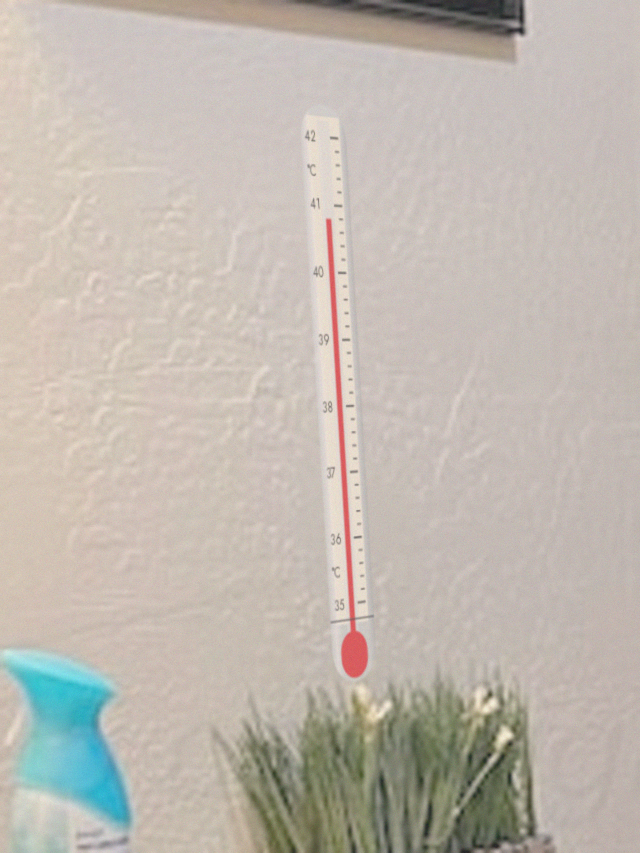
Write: 40.8; °C
